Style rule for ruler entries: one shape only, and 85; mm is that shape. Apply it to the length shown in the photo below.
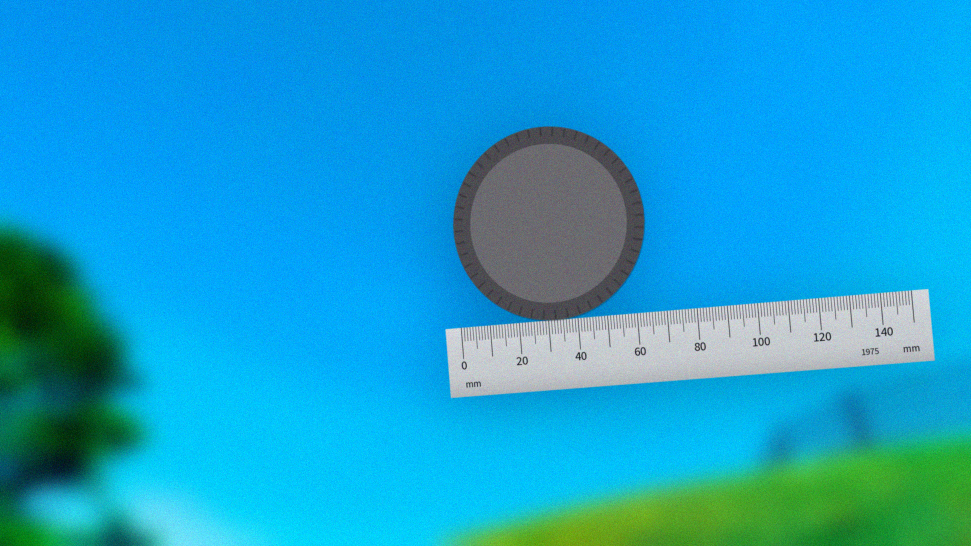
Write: 65; mm
